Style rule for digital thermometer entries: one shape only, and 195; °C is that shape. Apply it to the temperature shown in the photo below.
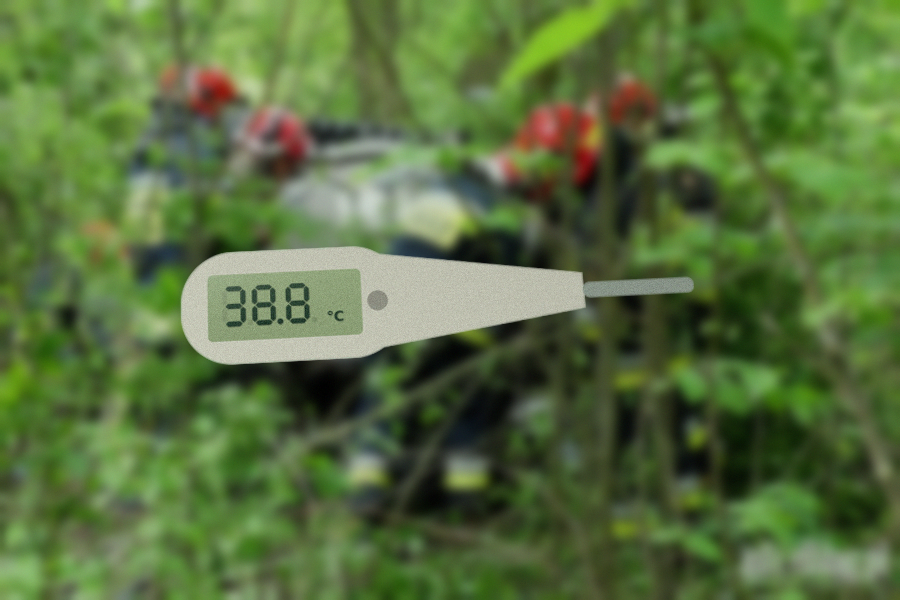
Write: 38.8; °C
